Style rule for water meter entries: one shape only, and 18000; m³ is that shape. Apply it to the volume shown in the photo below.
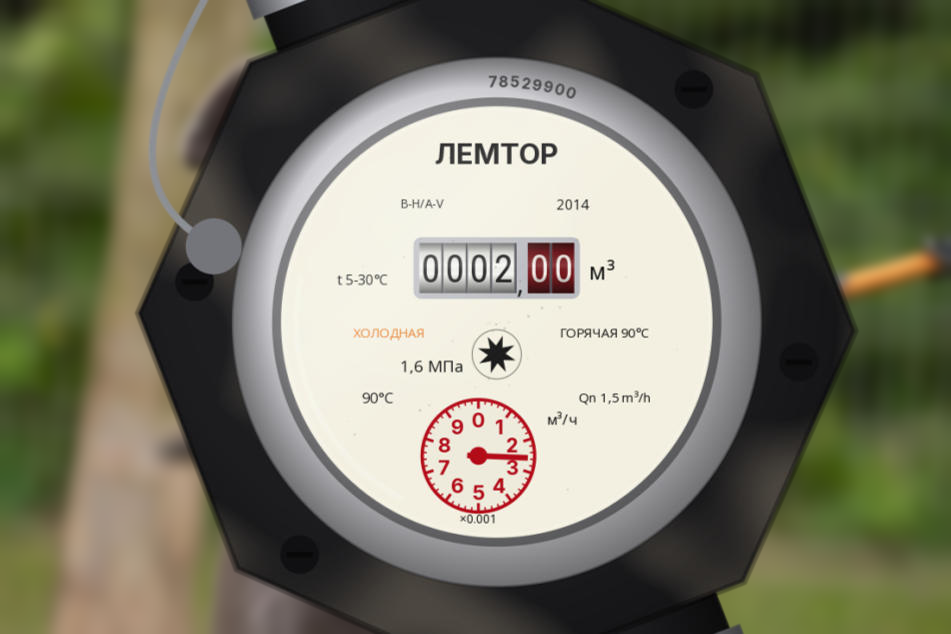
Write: 2.002; m³
